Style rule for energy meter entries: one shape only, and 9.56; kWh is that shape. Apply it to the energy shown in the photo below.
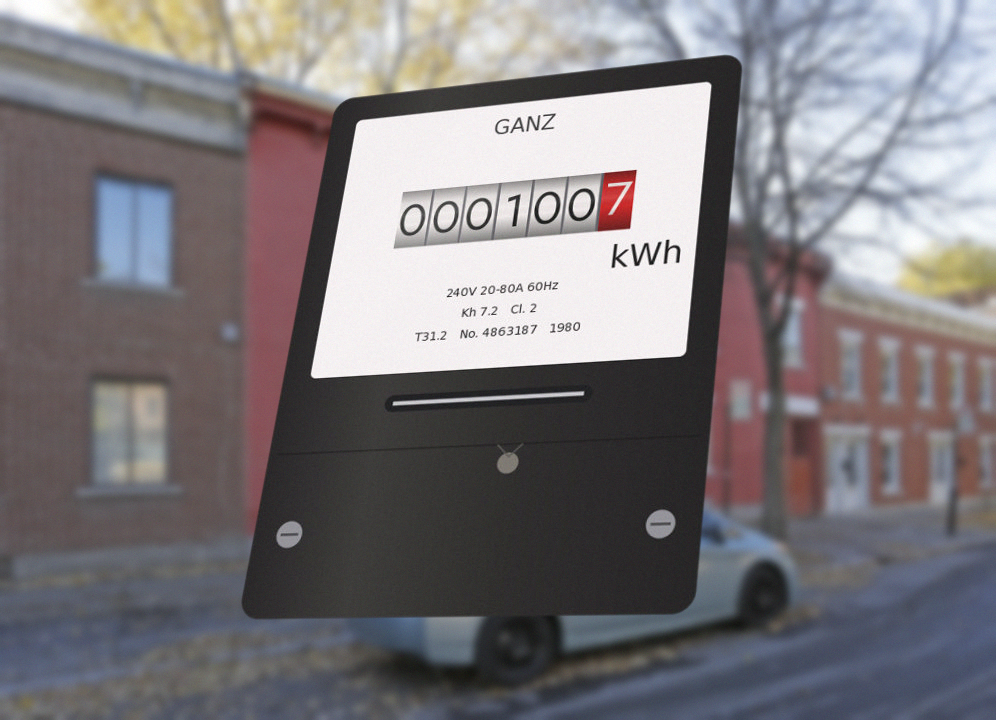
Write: 100.7; kWh
